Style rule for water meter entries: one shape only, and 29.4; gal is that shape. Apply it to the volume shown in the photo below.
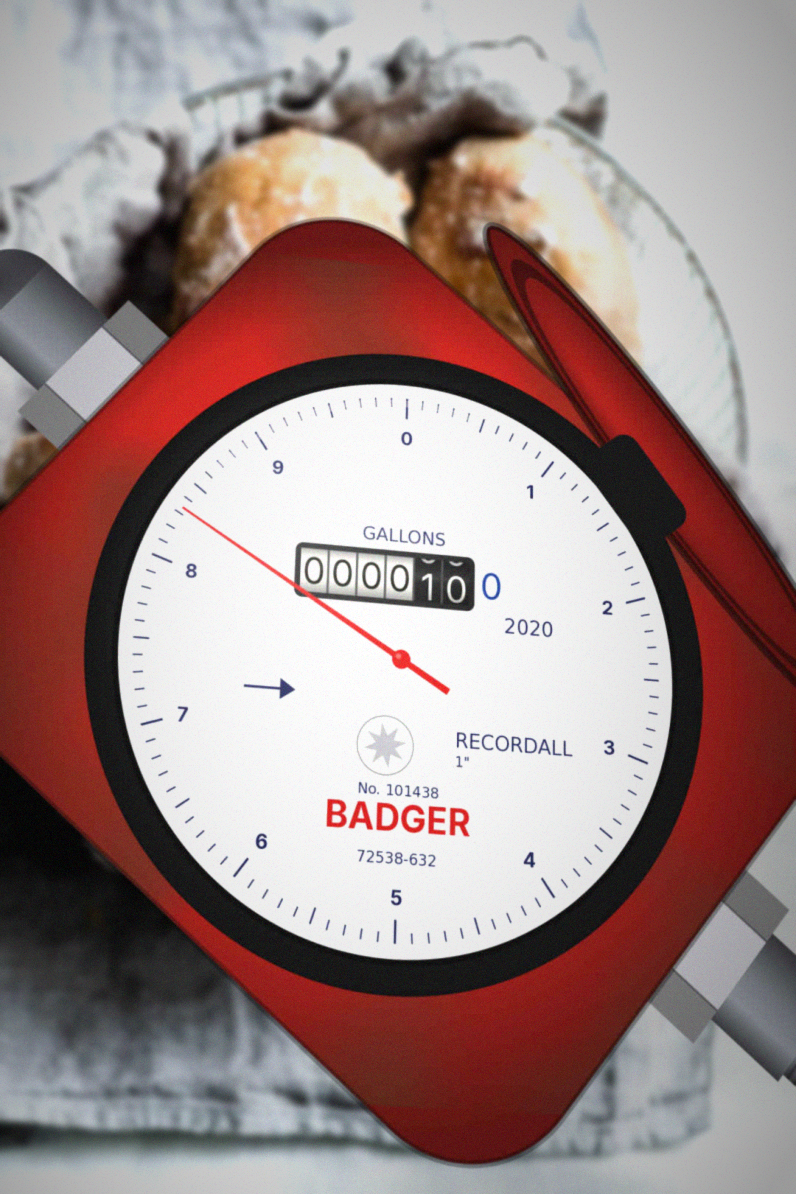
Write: 98.3; gal
